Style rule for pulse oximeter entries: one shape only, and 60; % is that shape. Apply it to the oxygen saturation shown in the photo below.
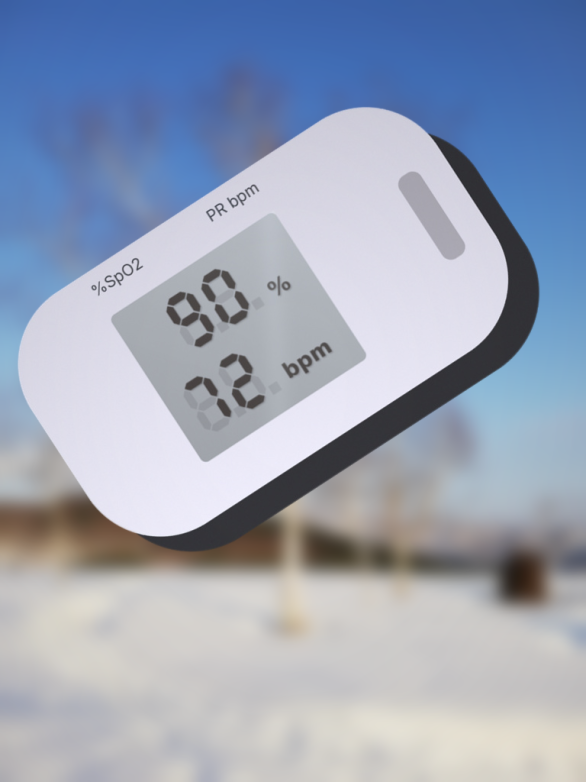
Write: 90; %
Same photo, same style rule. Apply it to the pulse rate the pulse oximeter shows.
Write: 72; bpm
